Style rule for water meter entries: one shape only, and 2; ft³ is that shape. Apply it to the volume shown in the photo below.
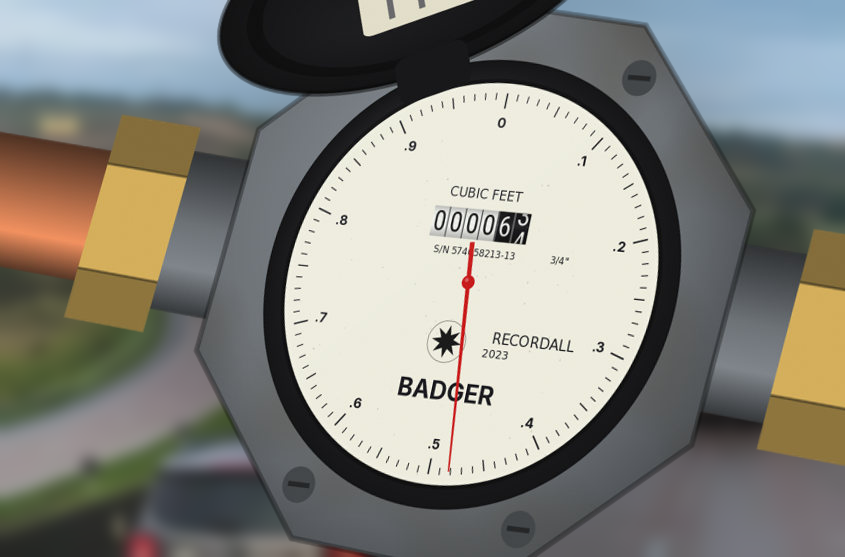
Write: 63.48; ft³
